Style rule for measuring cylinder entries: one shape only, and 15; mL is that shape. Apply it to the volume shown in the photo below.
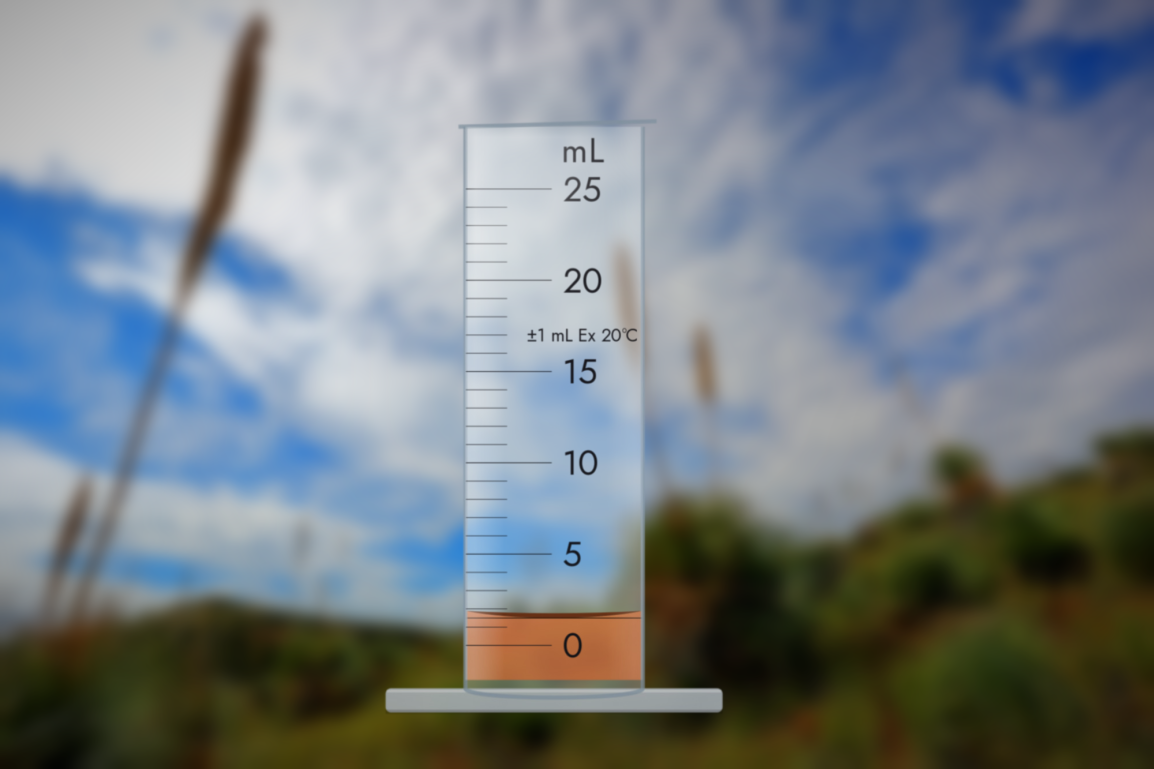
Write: 1.5; mL
